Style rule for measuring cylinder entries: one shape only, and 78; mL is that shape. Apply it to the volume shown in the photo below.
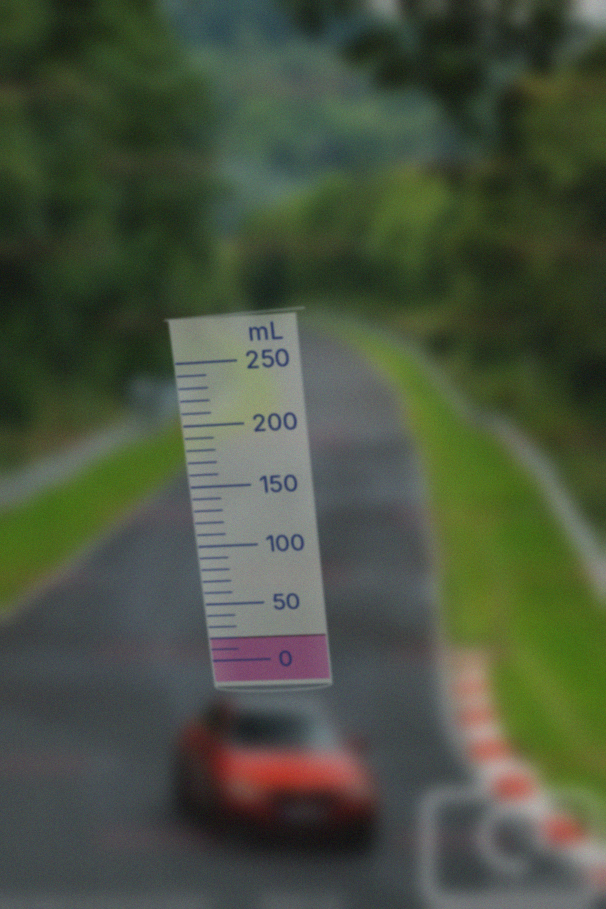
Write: 20; mL
